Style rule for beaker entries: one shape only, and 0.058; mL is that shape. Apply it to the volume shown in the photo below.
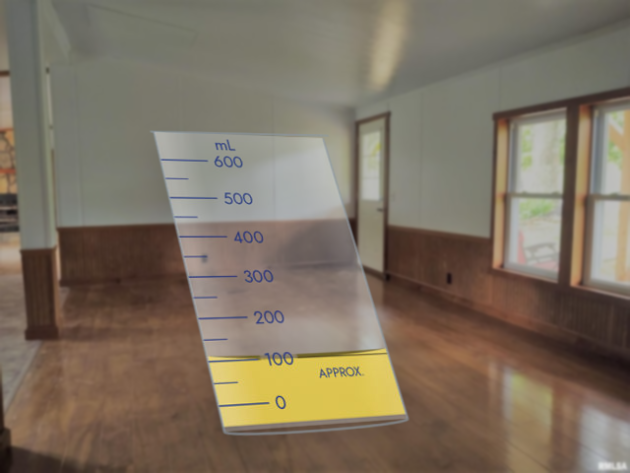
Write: 100; mL
